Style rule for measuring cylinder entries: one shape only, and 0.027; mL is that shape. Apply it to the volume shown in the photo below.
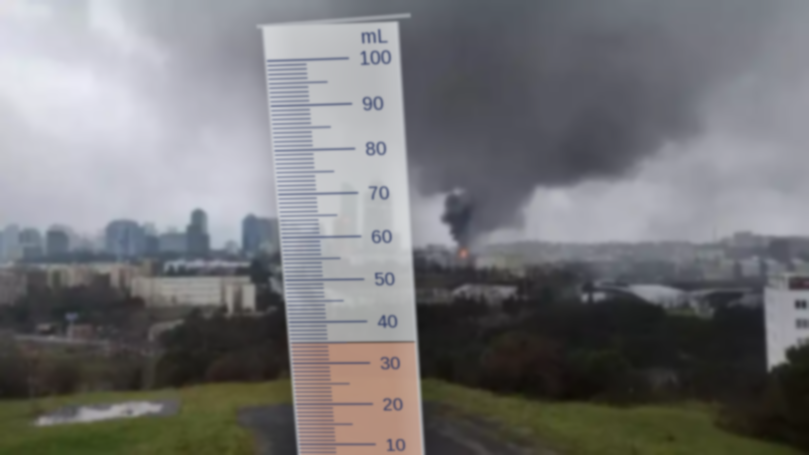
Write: 35; mL
